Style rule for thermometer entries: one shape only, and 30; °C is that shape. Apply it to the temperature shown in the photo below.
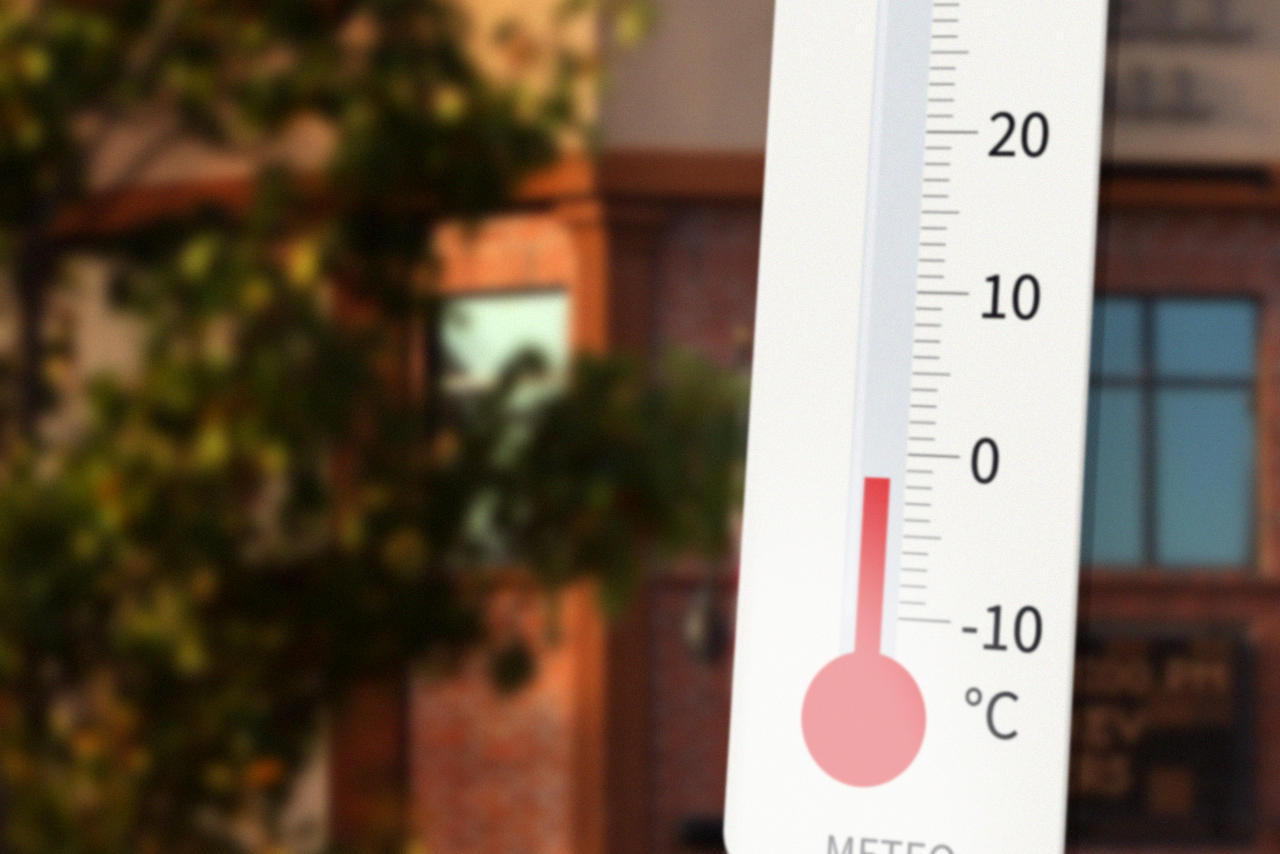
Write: -1.5; °C
